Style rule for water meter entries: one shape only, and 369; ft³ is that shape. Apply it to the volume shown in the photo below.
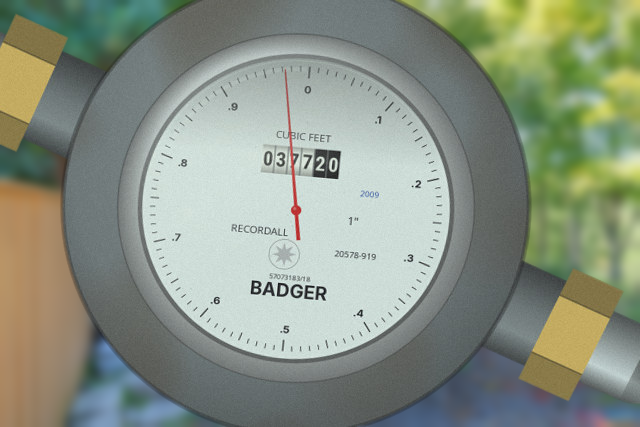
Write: 37719.97; ft³
